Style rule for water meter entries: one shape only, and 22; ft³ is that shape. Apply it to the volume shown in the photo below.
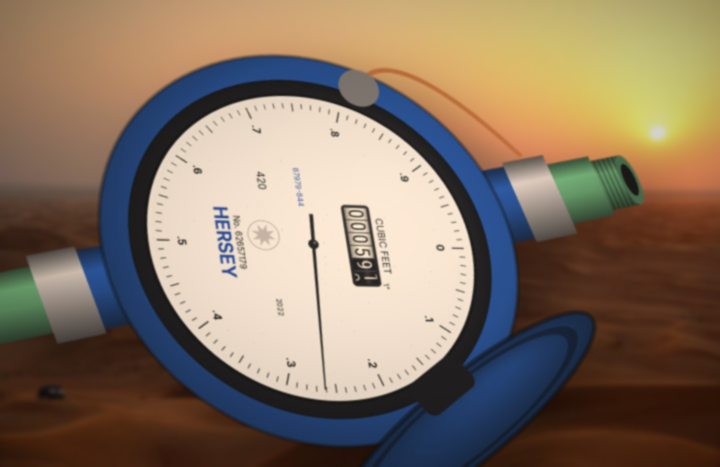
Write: 591.26; ft³
